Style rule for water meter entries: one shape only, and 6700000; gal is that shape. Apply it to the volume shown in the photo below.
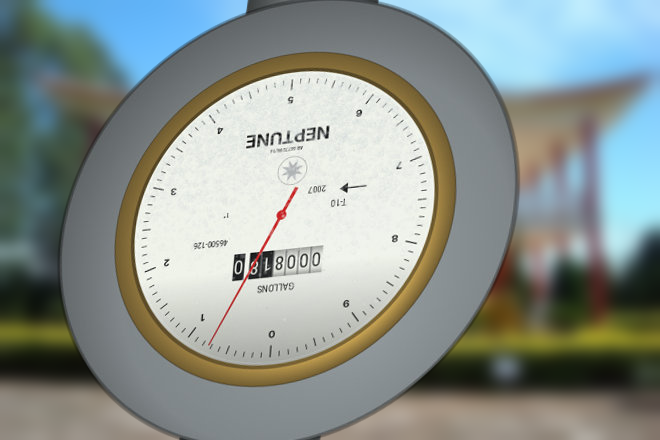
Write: 8180.7; gal
